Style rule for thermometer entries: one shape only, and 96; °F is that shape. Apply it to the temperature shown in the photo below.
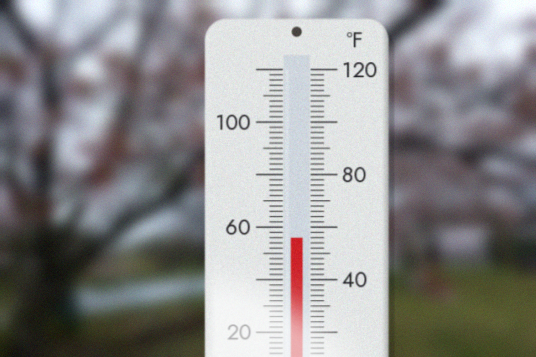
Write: 56; °F
